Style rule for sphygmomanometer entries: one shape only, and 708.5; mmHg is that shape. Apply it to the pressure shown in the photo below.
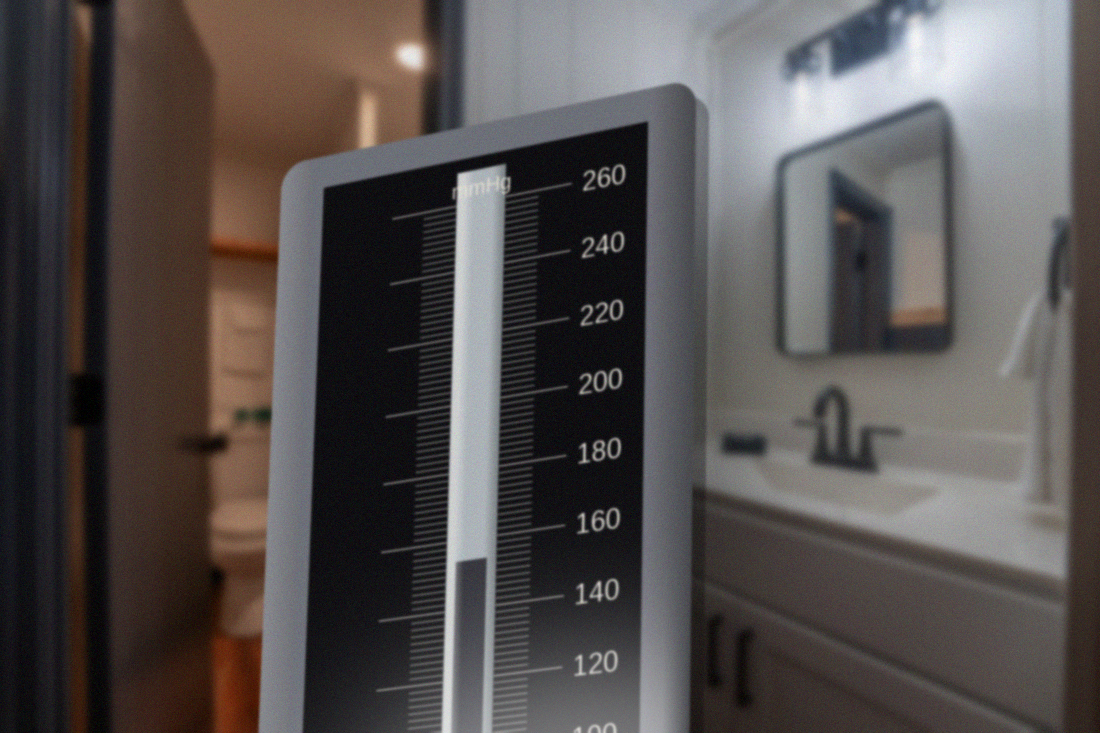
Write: 154; mmHg
